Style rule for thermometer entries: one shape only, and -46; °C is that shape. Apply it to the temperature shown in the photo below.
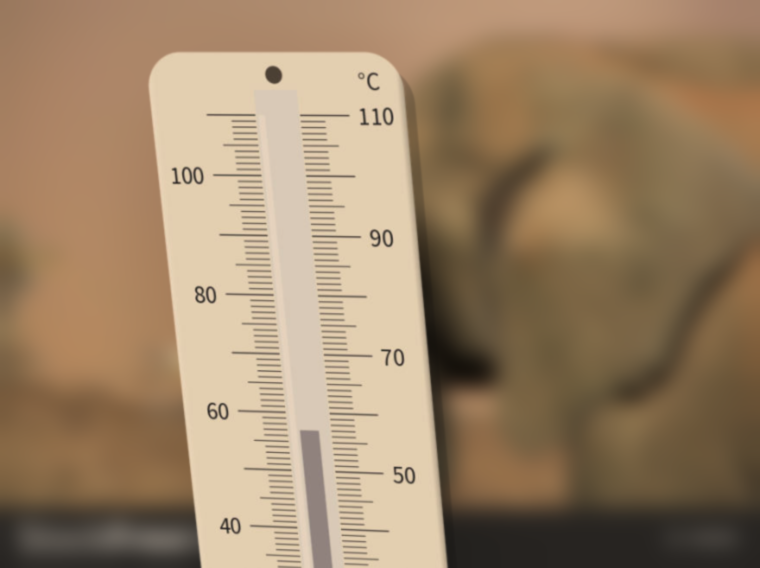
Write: 57; °C
